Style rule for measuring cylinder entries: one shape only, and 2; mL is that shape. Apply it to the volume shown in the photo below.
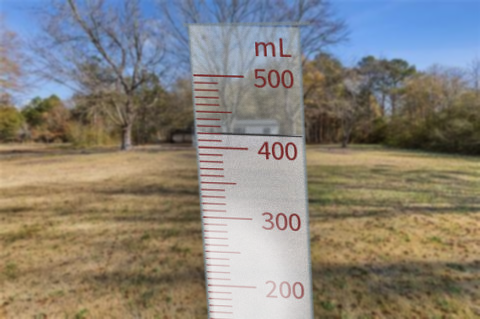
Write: 420; mL
